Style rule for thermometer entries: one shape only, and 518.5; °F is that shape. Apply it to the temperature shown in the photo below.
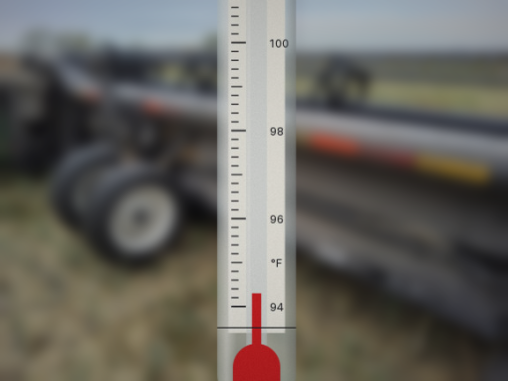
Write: 94.3; °F
